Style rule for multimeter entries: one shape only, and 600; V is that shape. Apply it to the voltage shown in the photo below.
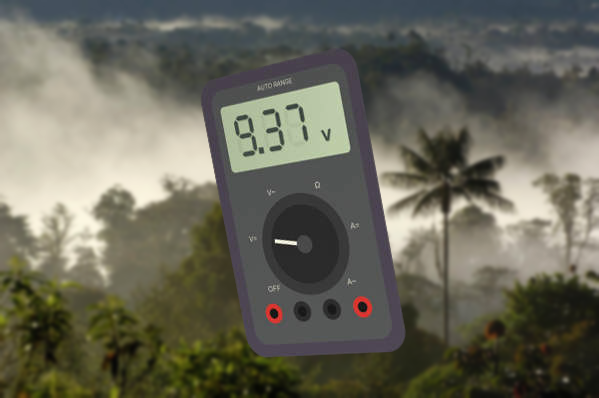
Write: 9.37; V
